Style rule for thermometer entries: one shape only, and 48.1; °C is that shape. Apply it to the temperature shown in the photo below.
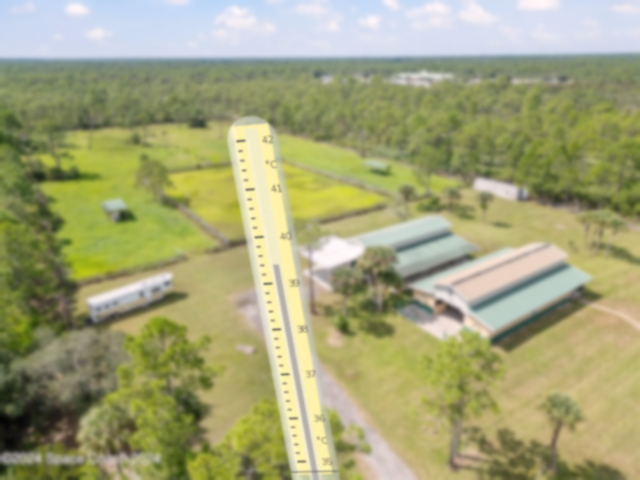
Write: 39.4; °C
